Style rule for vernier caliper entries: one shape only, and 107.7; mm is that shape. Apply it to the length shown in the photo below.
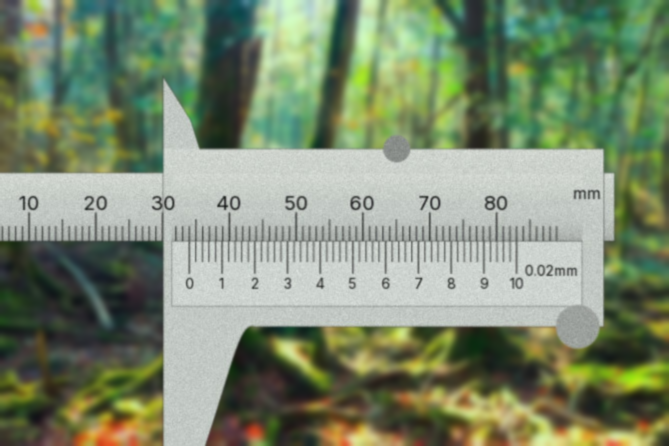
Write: 34.0; mm
